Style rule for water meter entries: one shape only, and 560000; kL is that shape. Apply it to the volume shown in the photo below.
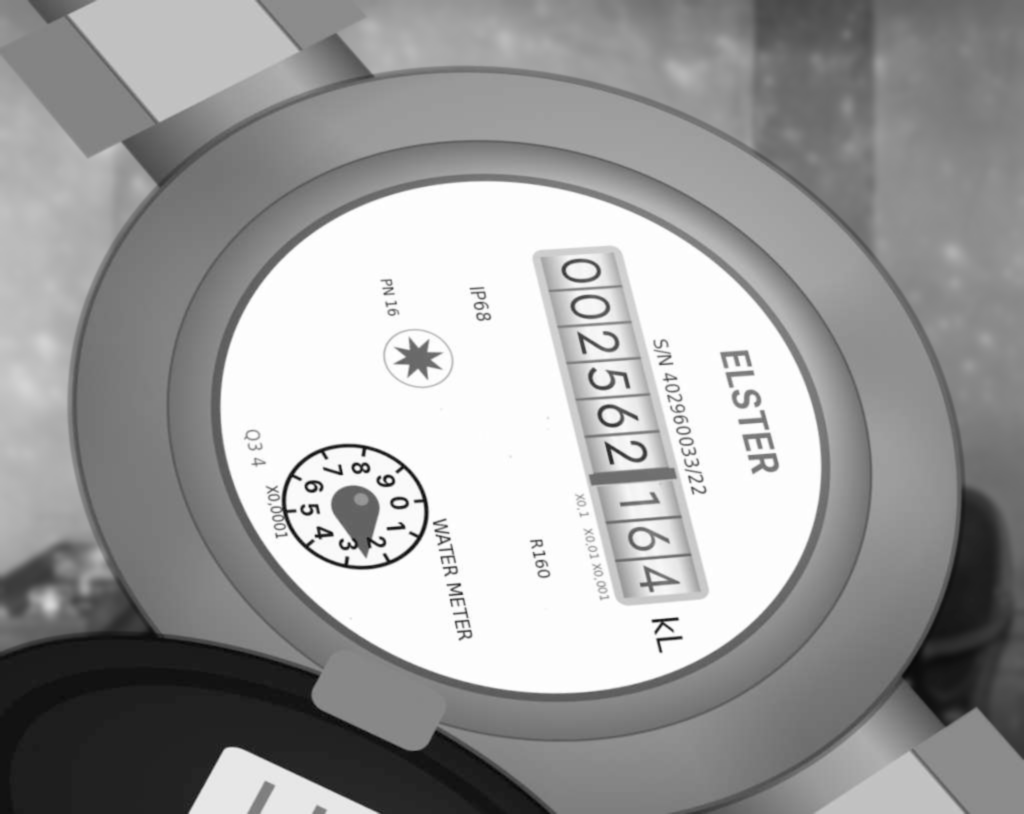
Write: 2562.1642; kL
